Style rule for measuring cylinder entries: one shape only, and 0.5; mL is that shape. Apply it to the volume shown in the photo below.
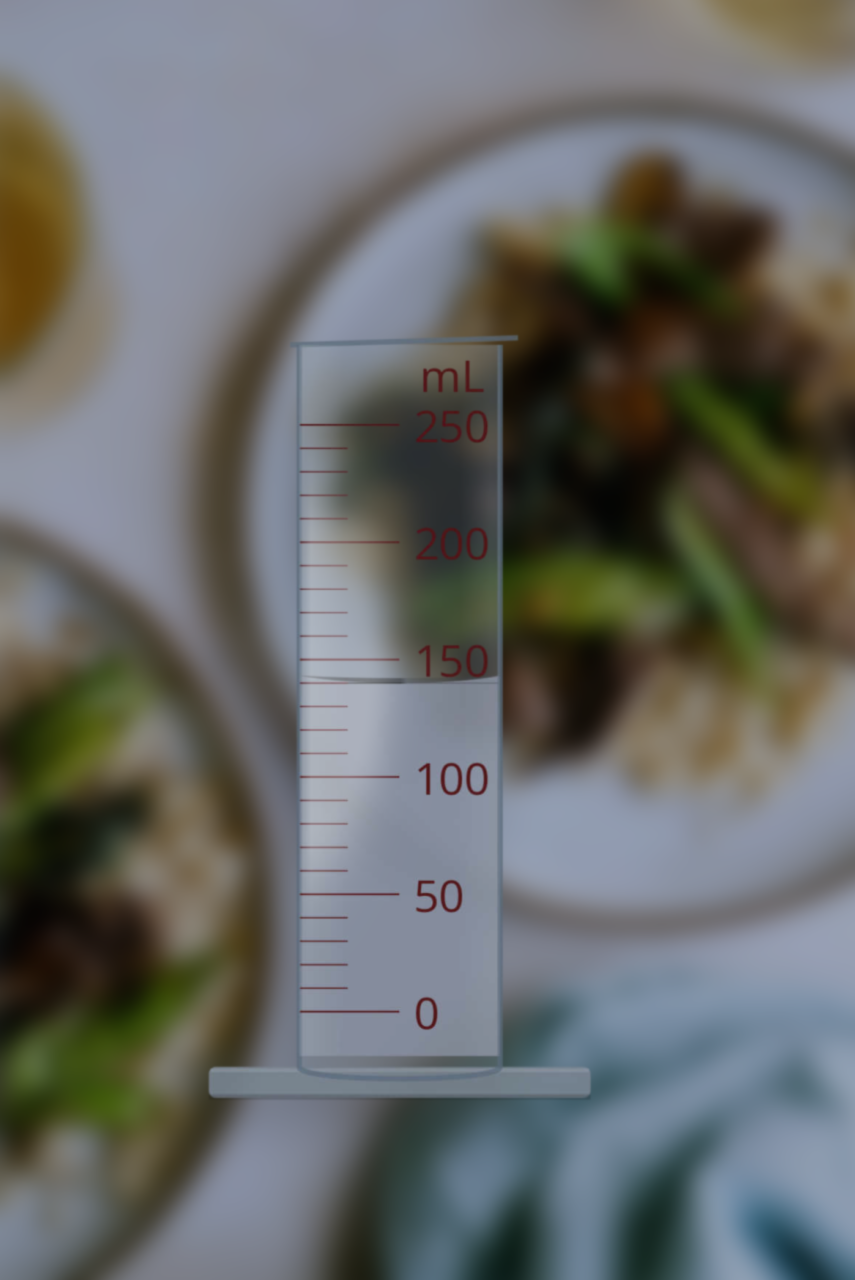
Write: 140; mL
